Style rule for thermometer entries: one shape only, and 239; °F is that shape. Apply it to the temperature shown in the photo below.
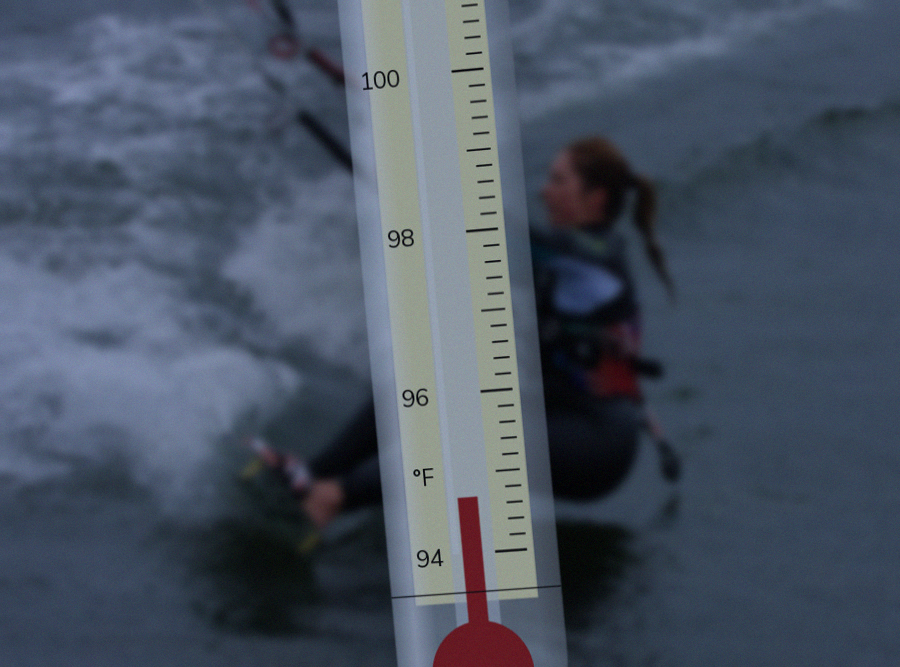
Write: 94.7; °F
